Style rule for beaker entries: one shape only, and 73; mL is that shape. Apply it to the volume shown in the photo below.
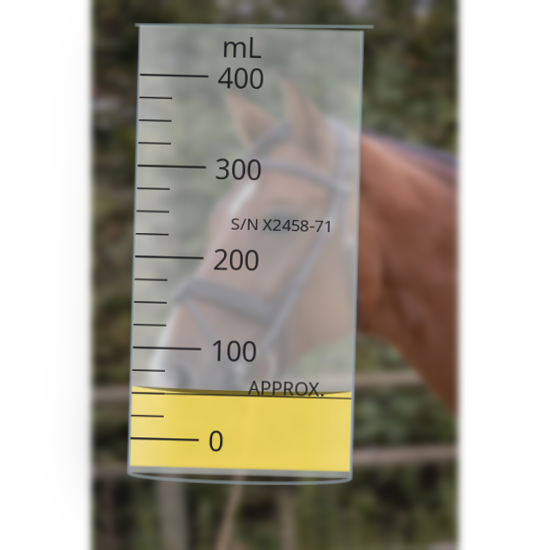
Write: 50; mL
